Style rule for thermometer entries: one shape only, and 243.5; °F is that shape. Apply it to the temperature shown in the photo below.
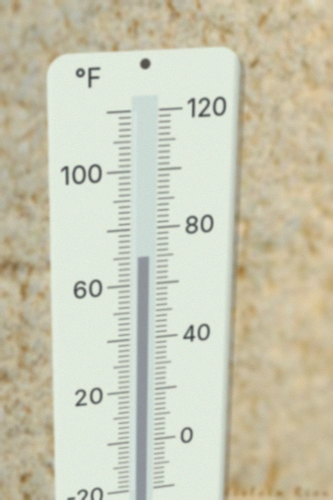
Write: 70; °F
